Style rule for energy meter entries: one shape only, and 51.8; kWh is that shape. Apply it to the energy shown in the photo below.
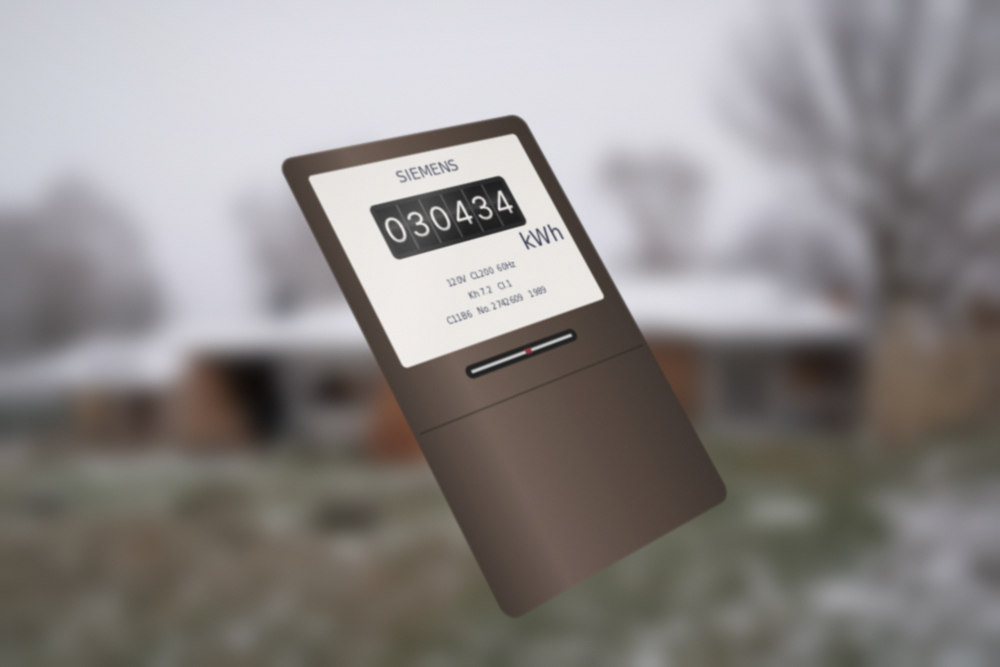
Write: 30434; kWh
